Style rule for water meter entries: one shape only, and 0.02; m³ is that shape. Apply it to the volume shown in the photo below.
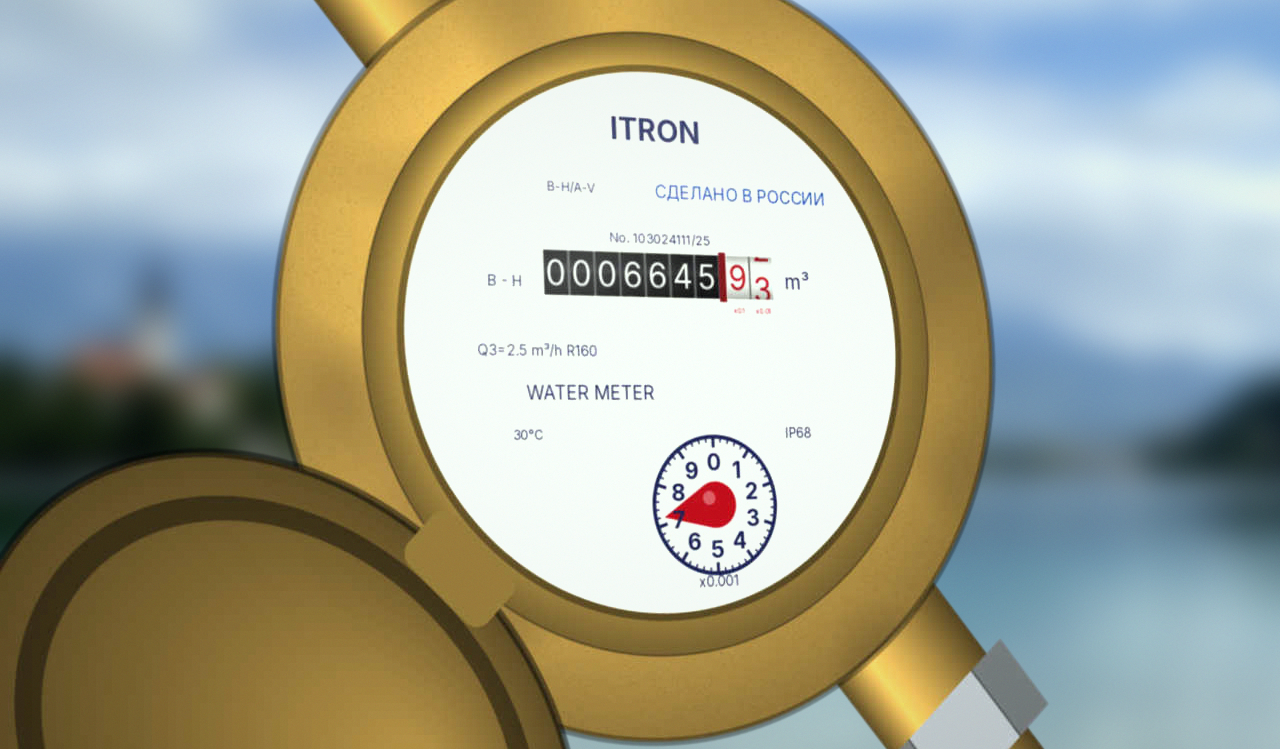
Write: 6645.927; m³
